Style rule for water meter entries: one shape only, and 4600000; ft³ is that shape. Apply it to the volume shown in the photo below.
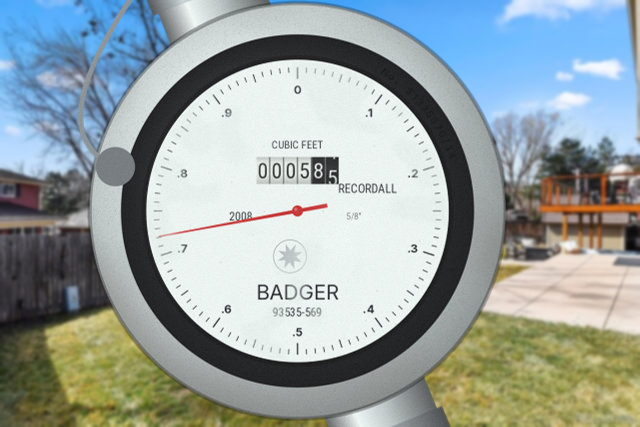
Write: 584.72; ft³
